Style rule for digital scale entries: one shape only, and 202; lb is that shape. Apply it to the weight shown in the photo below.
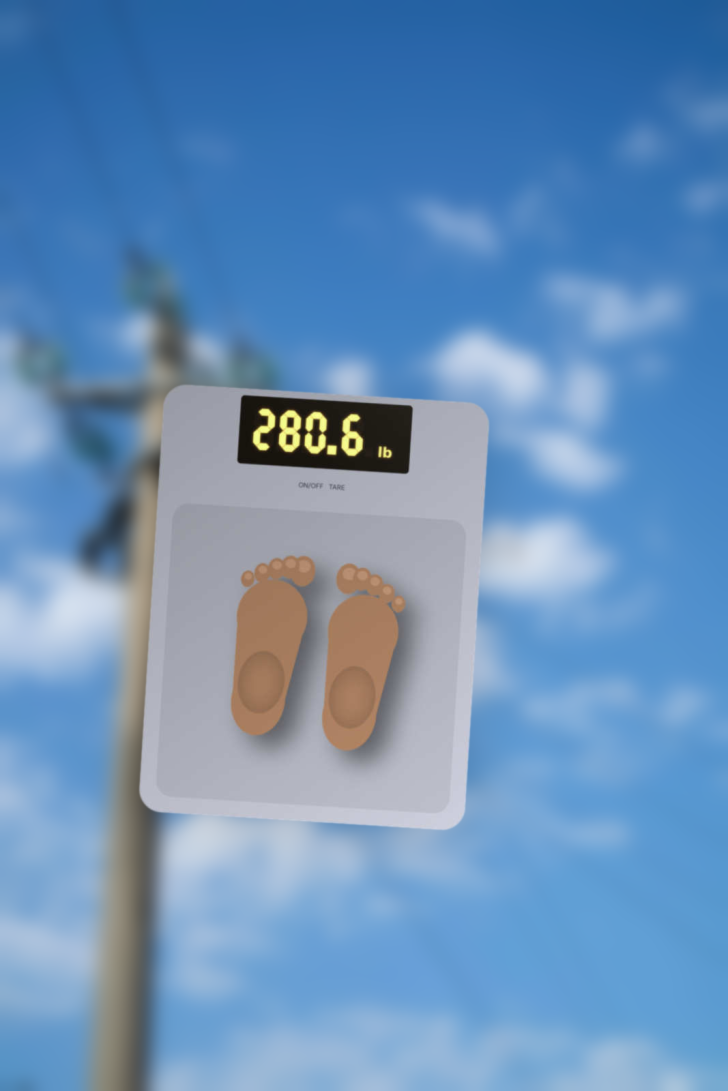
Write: 280.6; lb
